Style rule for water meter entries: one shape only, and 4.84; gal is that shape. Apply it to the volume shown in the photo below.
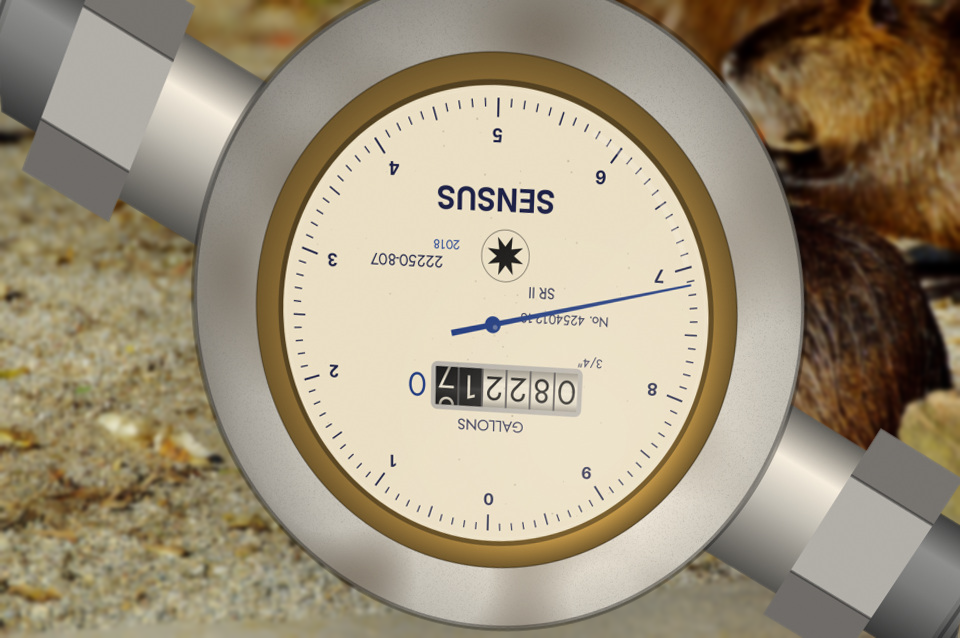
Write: 822167.1; gal
